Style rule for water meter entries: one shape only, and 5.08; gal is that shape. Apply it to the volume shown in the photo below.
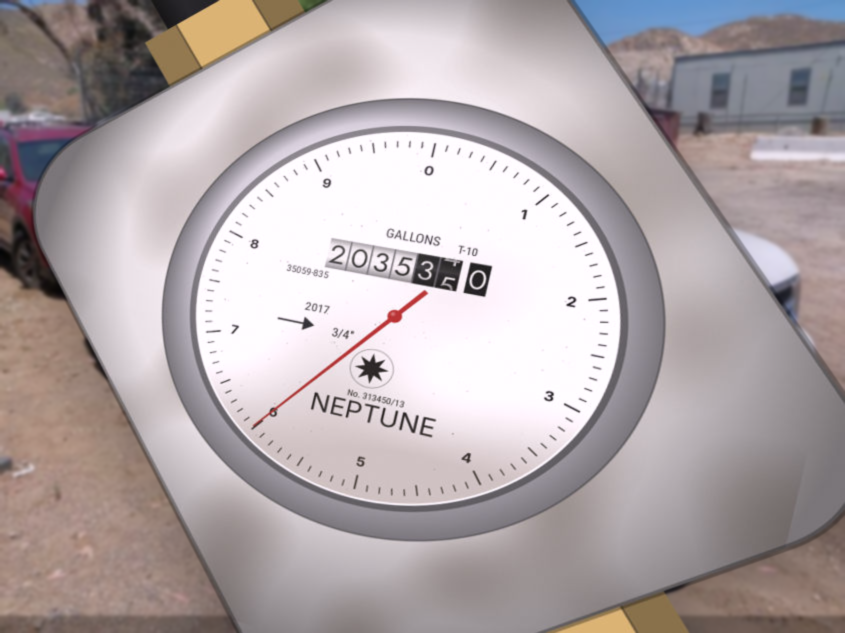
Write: 2035346.0; gal
